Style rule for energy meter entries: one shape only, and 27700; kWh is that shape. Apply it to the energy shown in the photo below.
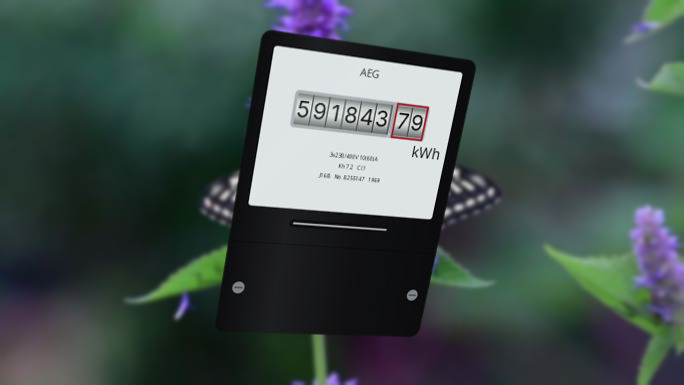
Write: 591843.79; kWh
